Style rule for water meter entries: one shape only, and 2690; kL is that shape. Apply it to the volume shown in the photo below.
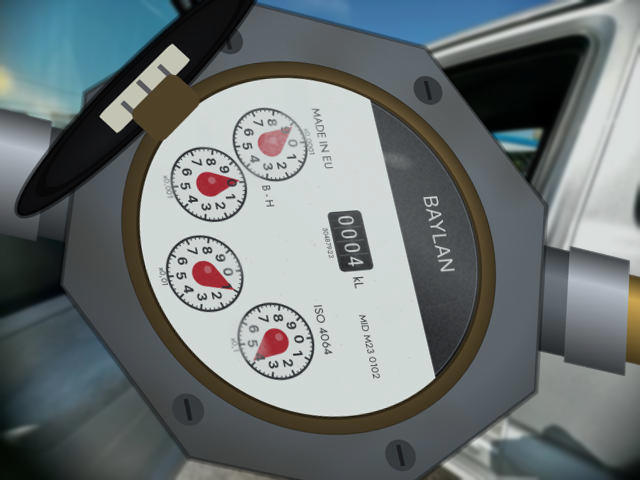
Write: 4.4099; kL
